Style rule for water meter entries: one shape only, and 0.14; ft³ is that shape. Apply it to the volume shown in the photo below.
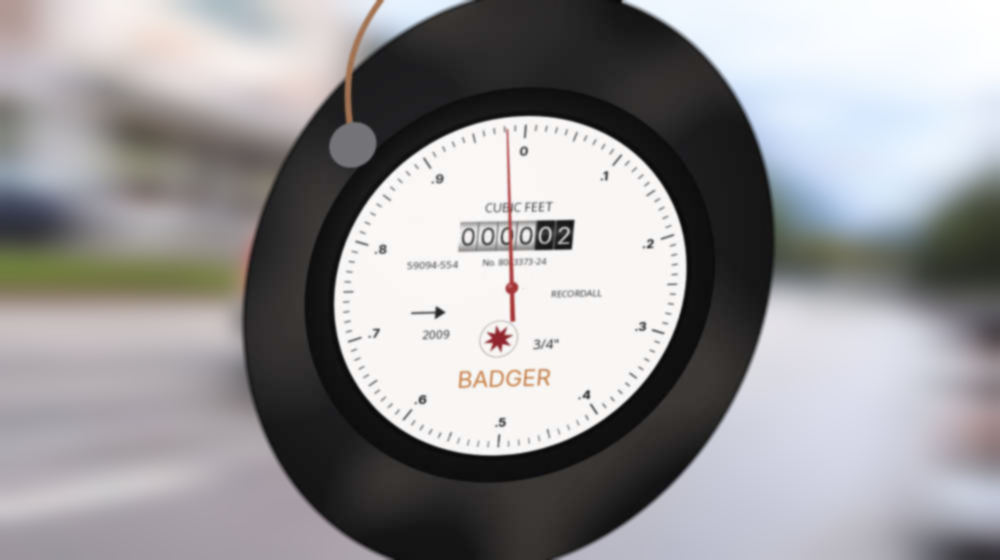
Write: 1.98; ft³
